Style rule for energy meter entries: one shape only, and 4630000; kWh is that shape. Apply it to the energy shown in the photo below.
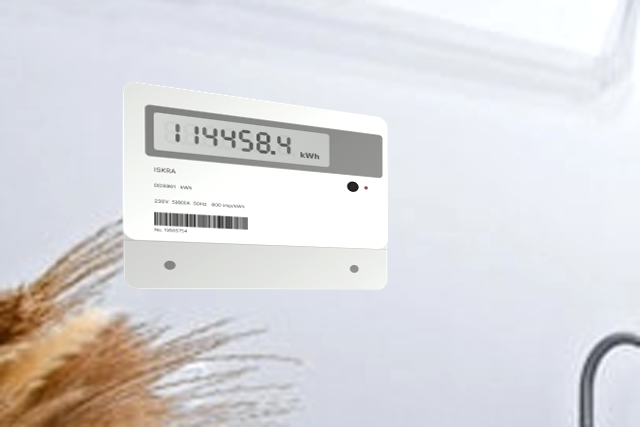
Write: 114458.4; kWh
